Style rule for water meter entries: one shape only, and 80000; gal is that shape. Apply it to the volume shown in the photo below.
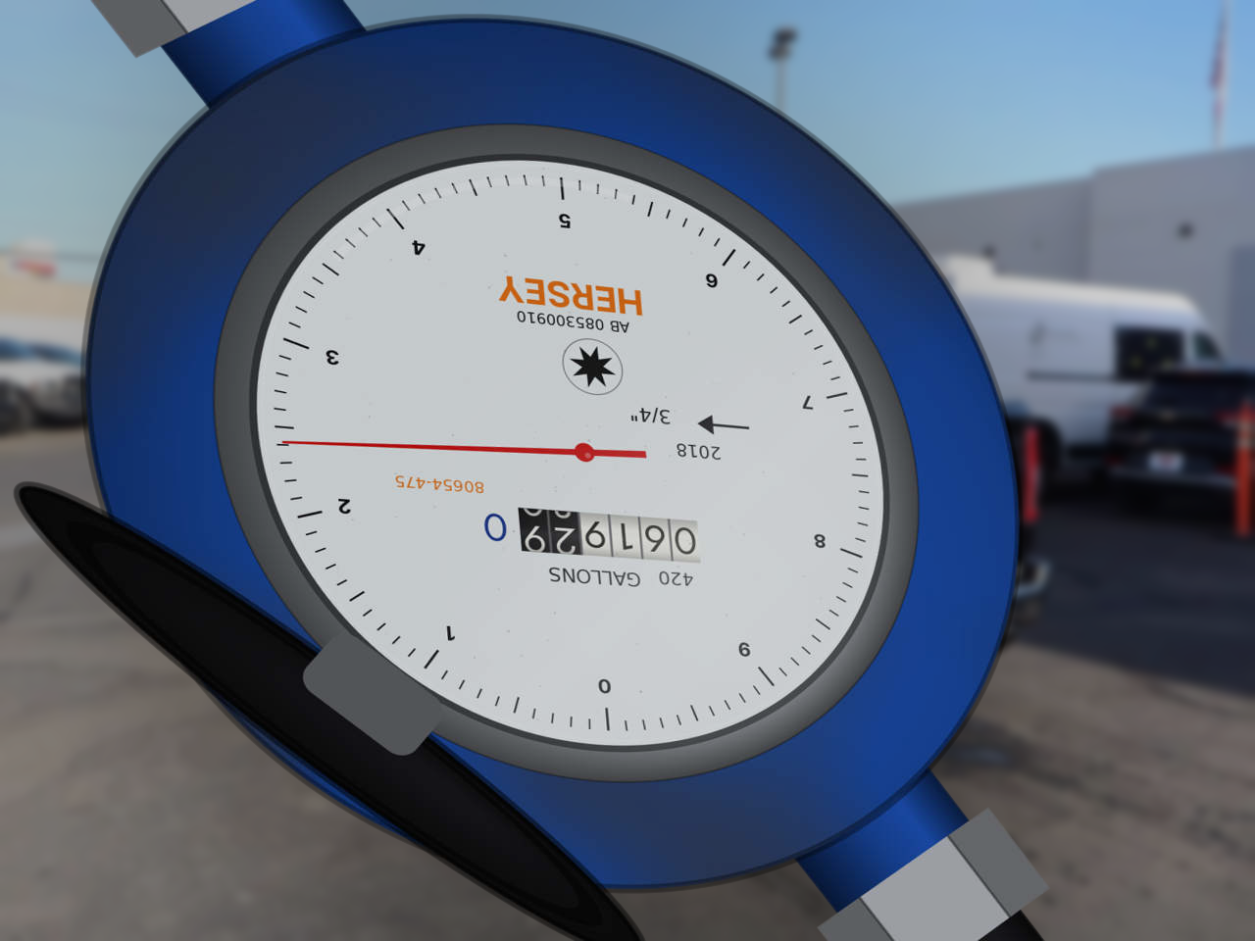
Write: 619292.4; gal
